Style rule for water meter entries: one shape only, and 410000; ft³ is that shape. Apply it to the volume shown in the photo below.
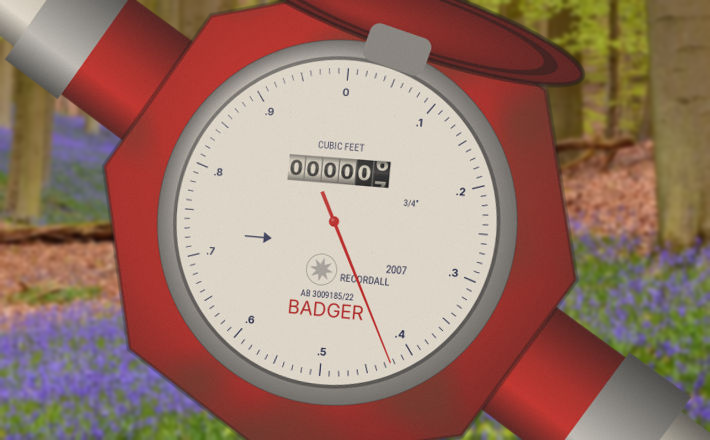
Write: 6.42; ft³
